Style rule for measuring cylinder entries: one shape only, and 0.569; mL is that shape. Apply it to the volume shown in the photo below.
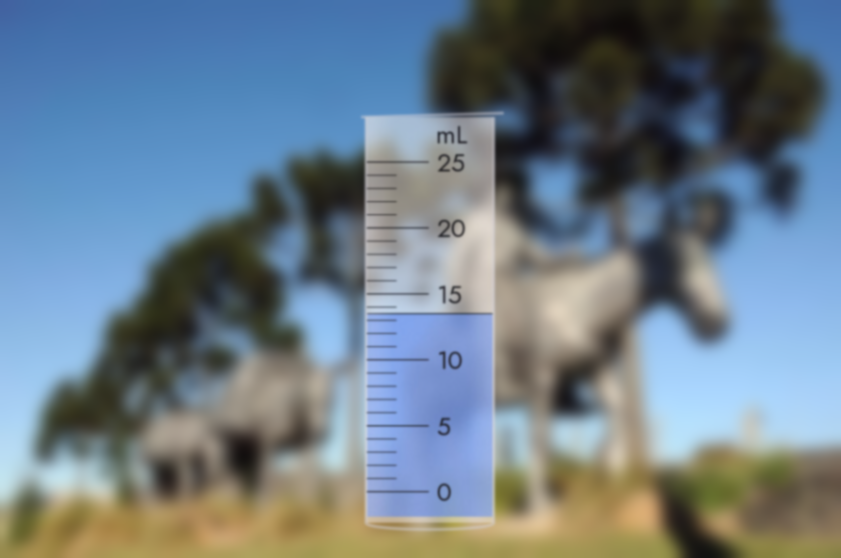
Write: 13.5; mL
